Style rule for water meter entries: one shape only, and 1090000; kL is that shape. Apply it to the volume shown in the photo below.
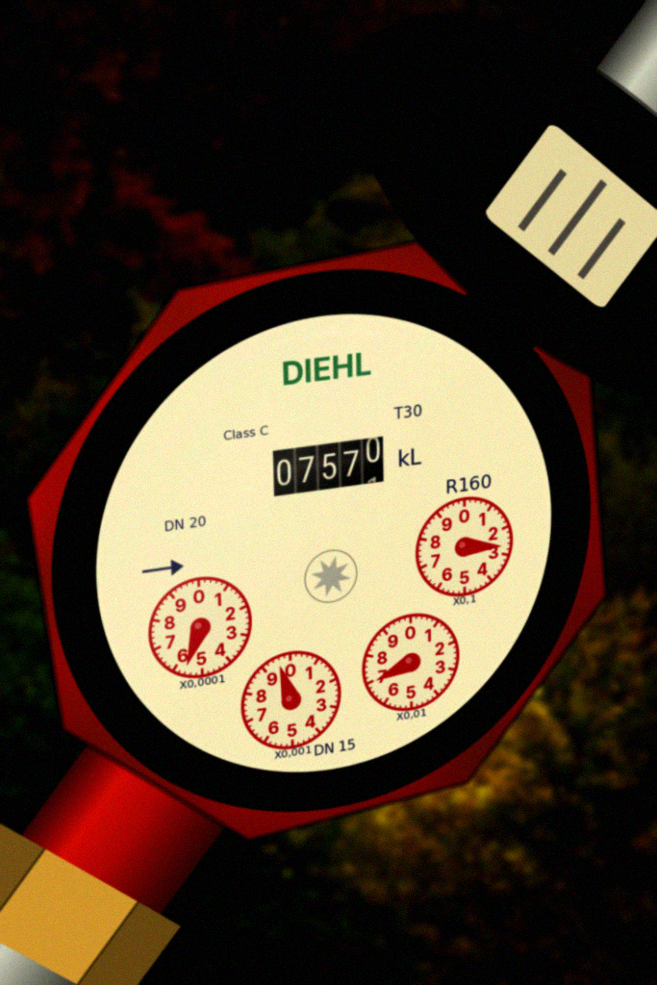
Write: 7570.2695; kL
